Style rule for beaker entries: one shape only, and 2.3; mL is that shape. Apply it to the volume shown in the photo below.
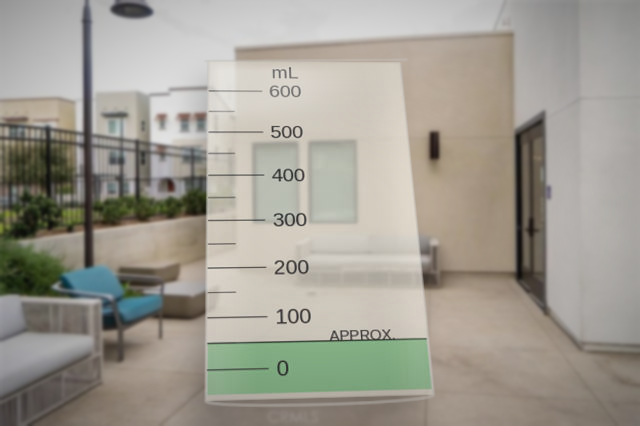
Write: 50; mL
